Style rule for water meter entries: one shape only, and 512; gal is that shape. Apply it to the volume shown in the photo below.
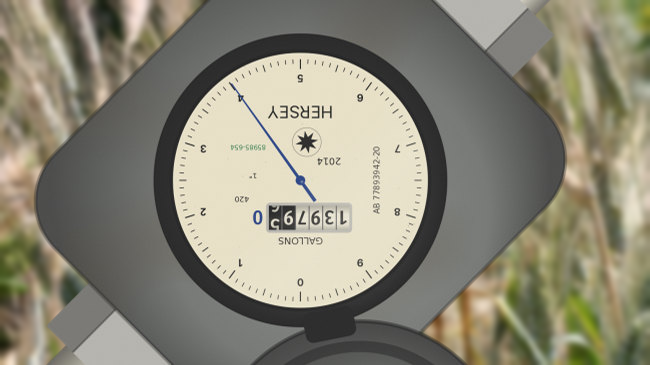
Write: 1397954.0; gal
